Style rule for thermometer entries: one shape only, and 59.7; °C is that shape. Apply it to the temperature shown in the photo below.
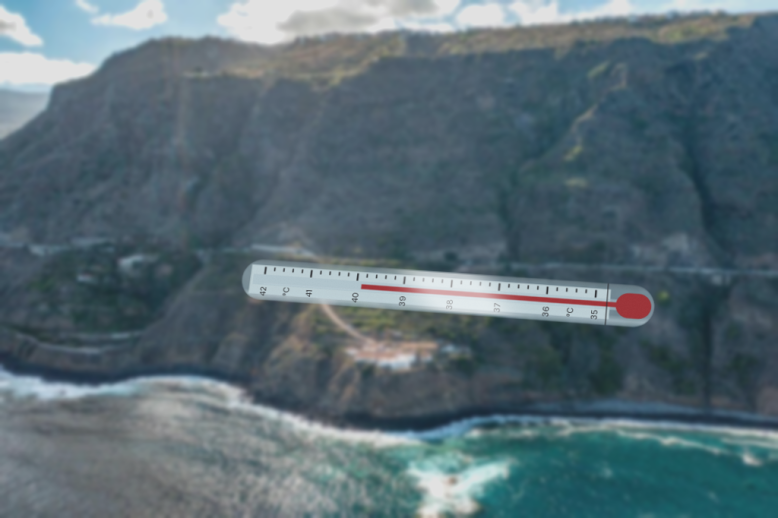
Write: 39.9; °C
